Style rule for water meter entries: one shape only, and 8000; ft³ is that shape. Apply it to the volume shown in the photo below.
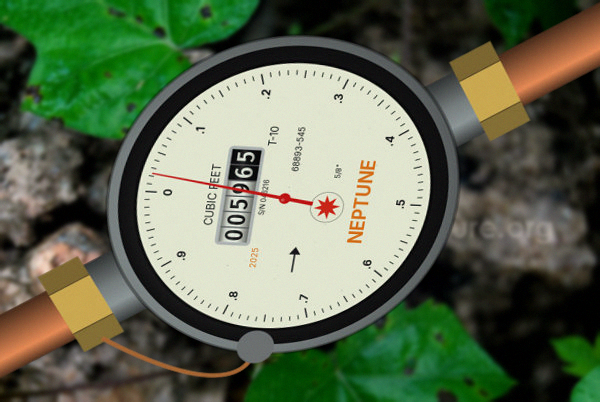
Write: 5965.02; ft³
